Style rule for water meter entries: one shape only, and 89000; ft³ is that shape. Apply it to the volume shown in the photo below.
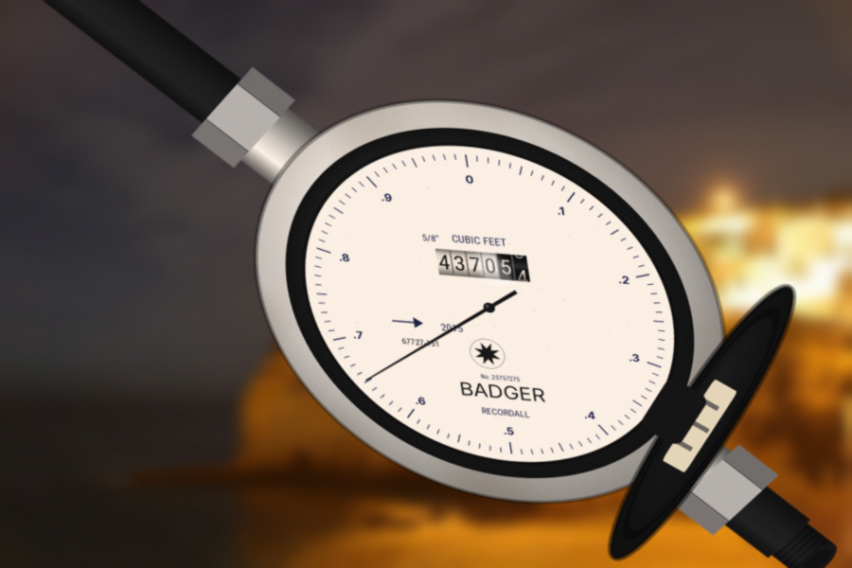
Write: 437053.65; ft³
